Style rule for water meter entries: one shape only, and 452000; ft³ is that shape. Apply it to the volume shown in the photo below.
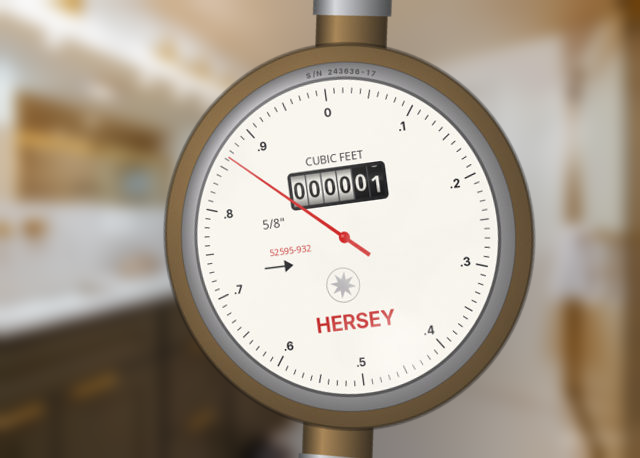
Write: 0.86; ft³
